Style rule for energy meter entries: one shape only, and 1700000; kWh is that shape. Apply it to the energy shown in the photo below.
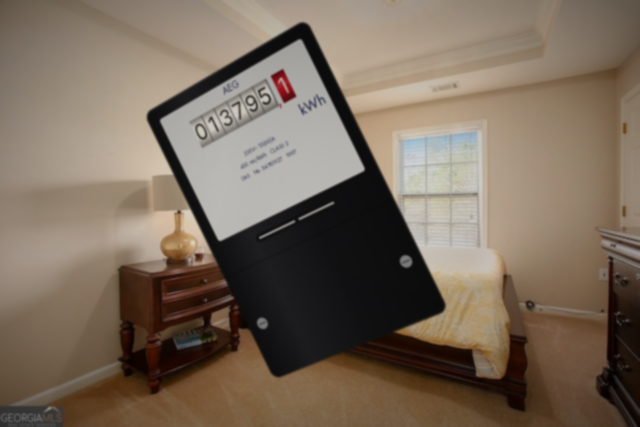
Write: 13795.1; kWh
